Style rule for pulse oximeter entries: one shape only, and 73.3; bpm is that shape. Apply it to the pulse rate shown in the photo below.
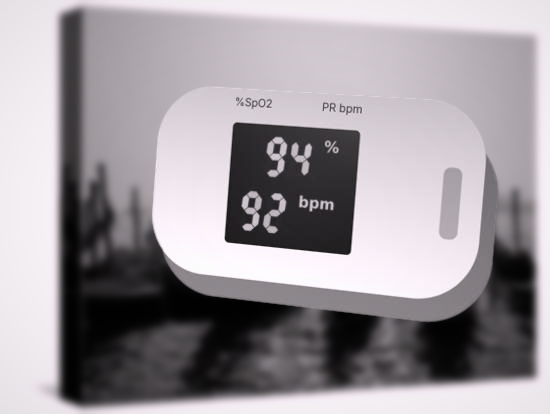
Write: 92; bpm
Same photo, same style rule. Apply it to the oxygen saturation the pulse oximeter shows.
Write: 94; %
